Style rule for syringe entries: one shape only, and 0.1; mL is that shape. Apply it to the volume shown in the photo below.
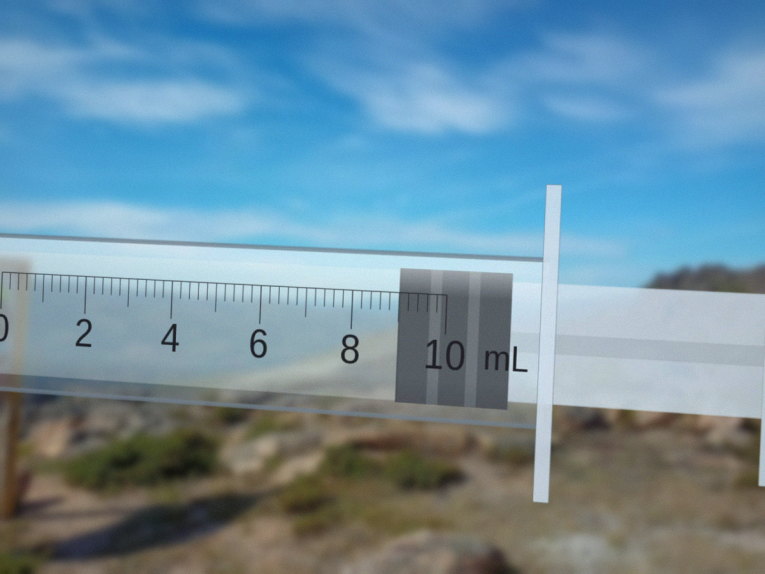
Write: 9; mL
